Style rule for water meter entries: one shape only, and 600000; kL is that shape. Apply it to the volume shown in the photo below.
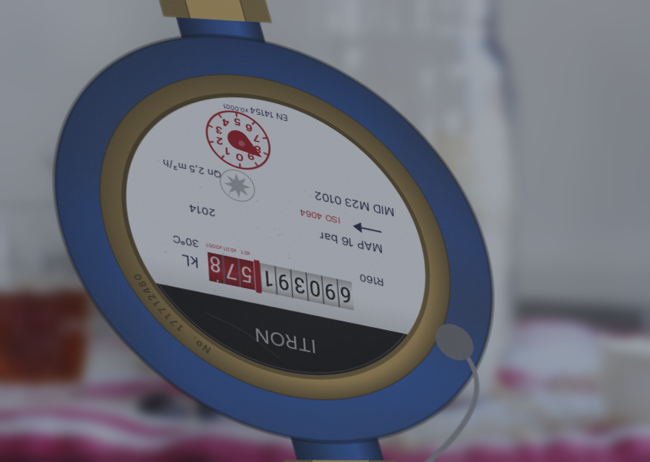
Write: 690391.5778; kL
